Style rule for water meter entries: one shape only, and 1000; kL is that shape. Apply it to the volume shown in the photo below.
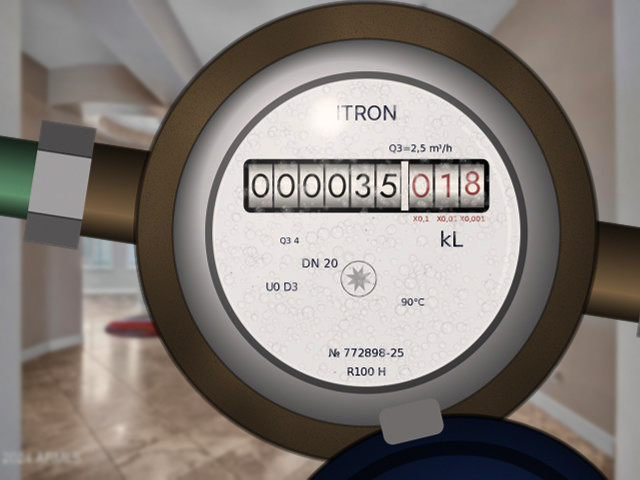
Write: 35.018; kL
